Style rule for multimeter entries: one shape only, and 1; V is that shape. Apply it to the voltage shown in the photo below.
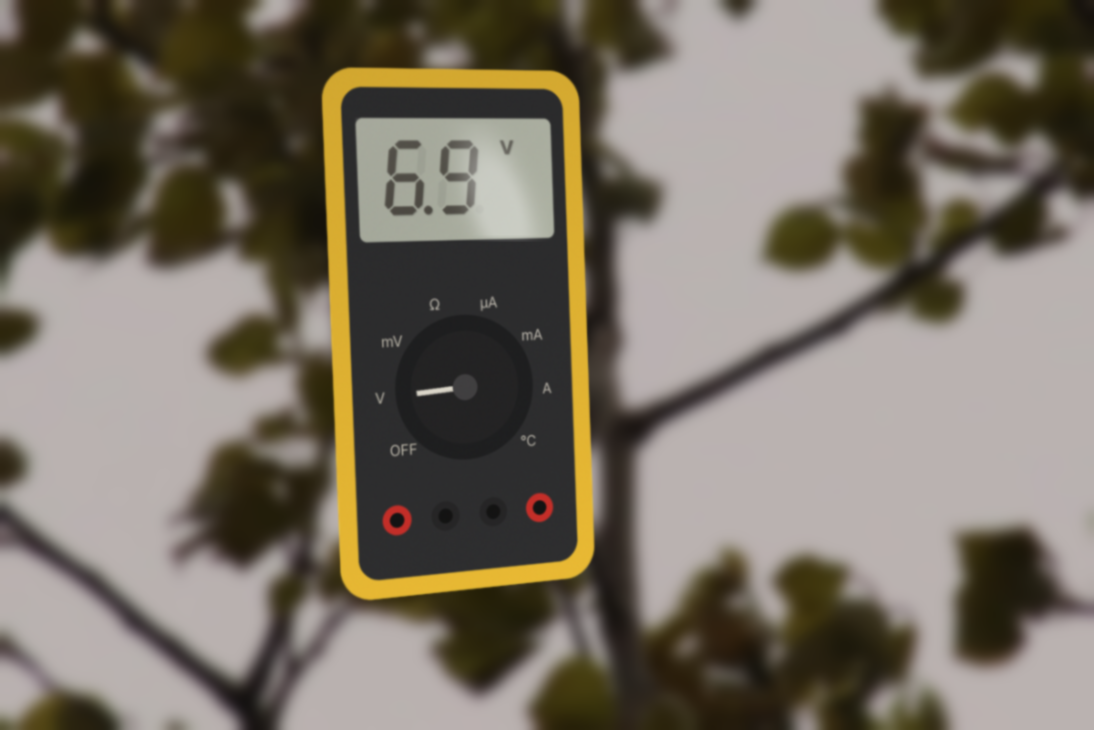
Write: 6.9; V
